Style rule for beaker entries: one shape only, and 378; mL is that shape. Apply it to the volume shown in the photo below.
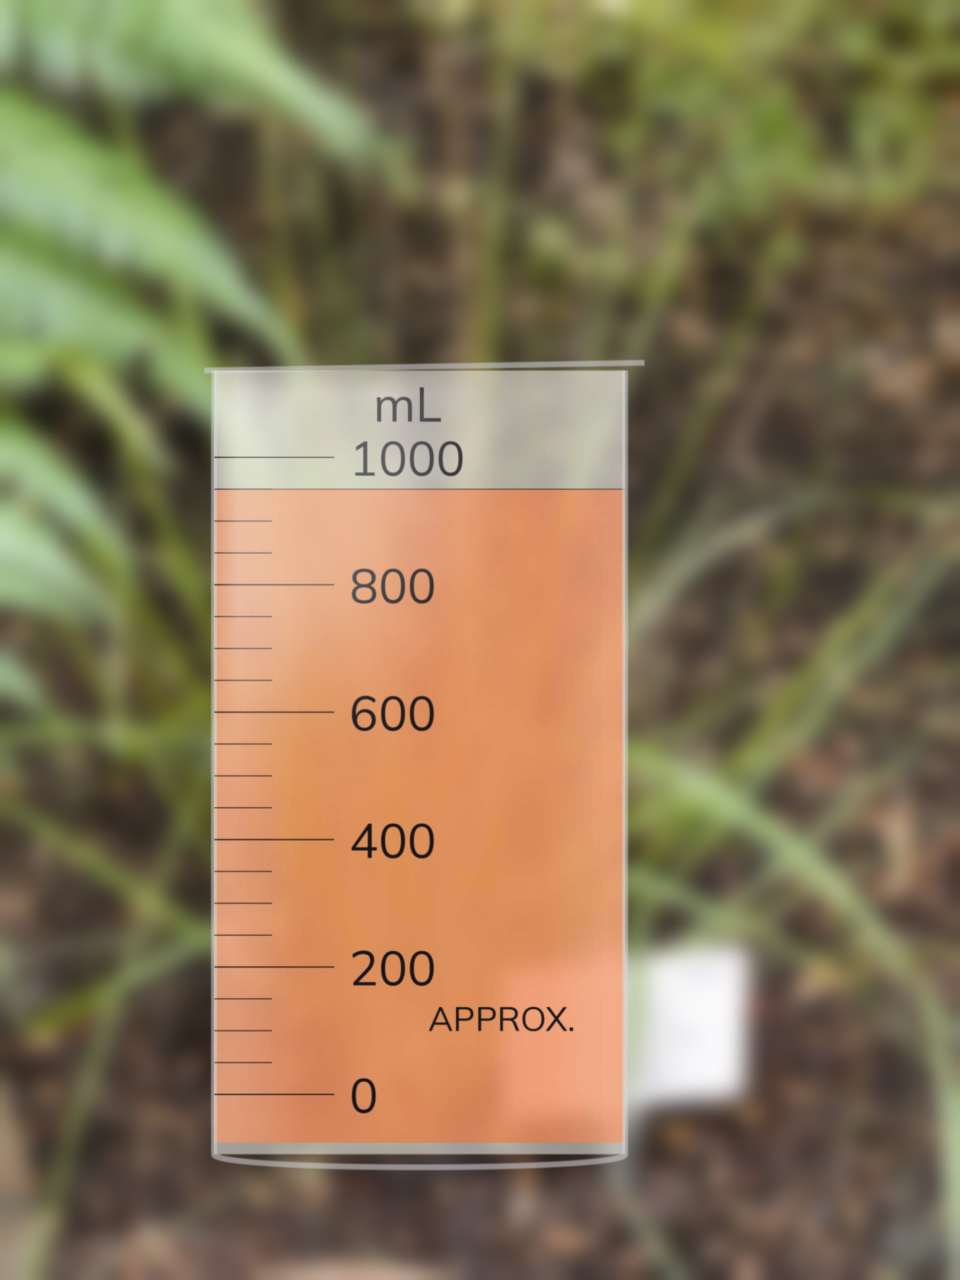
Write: 950; mL
